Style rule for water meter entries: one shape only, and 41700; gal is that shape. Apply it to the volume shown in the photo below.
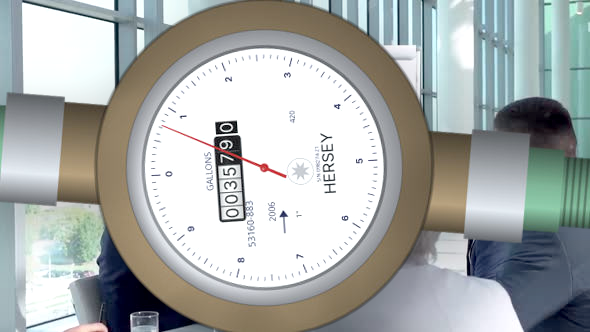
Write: 35790.7; gal
